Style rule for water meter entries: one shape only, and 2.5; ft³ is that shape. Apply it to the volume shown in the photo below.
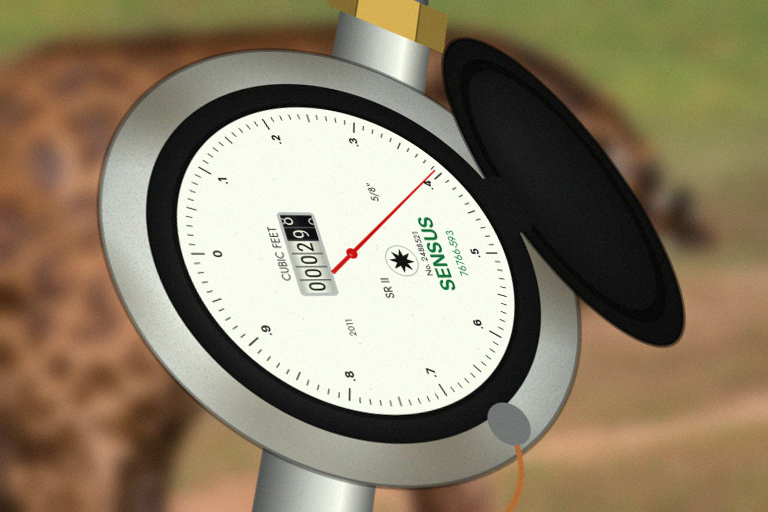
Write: 298.39; ft³
